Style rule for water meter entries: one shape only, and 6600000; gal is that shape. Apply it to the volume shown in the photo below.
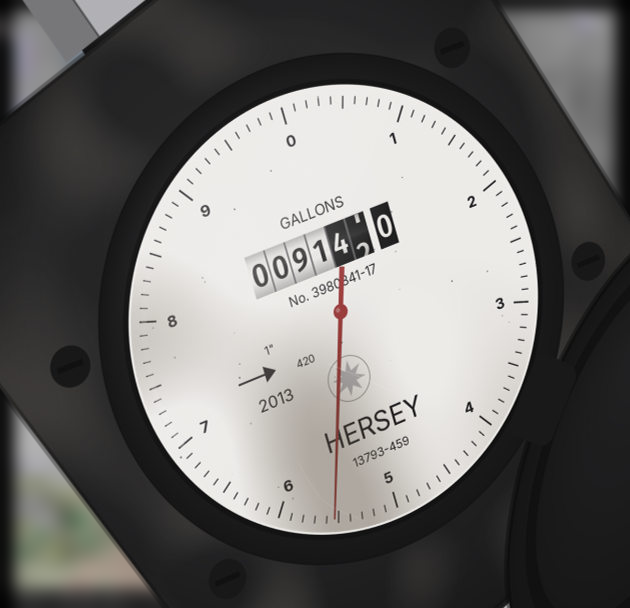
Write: 91415.5; gal
